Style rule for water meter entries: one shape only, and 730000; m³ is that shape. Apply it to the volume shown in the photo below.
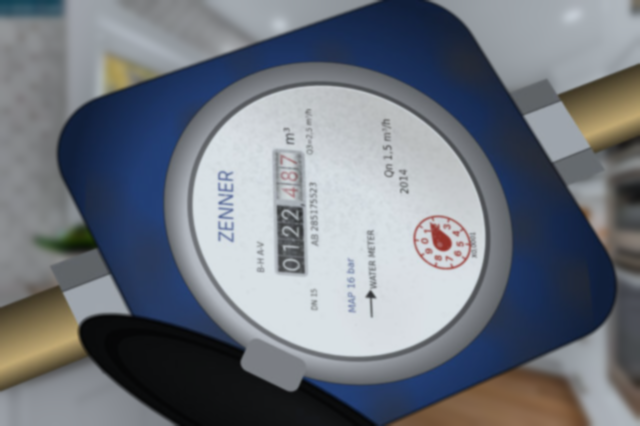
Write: 122.4871; m³
